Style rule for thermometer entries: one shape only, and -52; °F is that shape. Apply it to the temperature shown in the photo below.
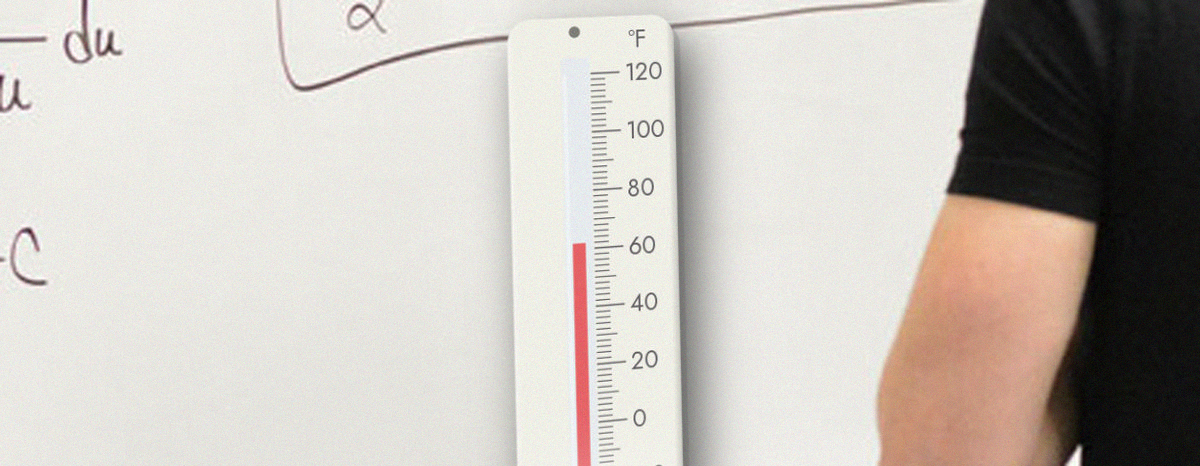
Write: 62; °F
